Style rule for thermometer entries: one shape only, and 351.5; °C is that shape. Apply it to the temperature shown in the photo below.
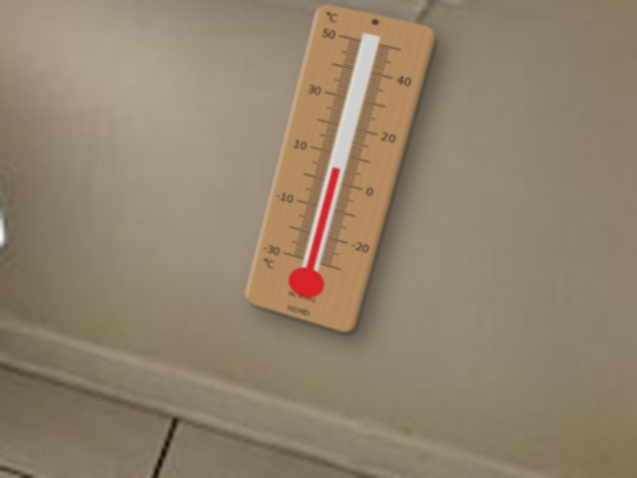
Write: 5; °C
